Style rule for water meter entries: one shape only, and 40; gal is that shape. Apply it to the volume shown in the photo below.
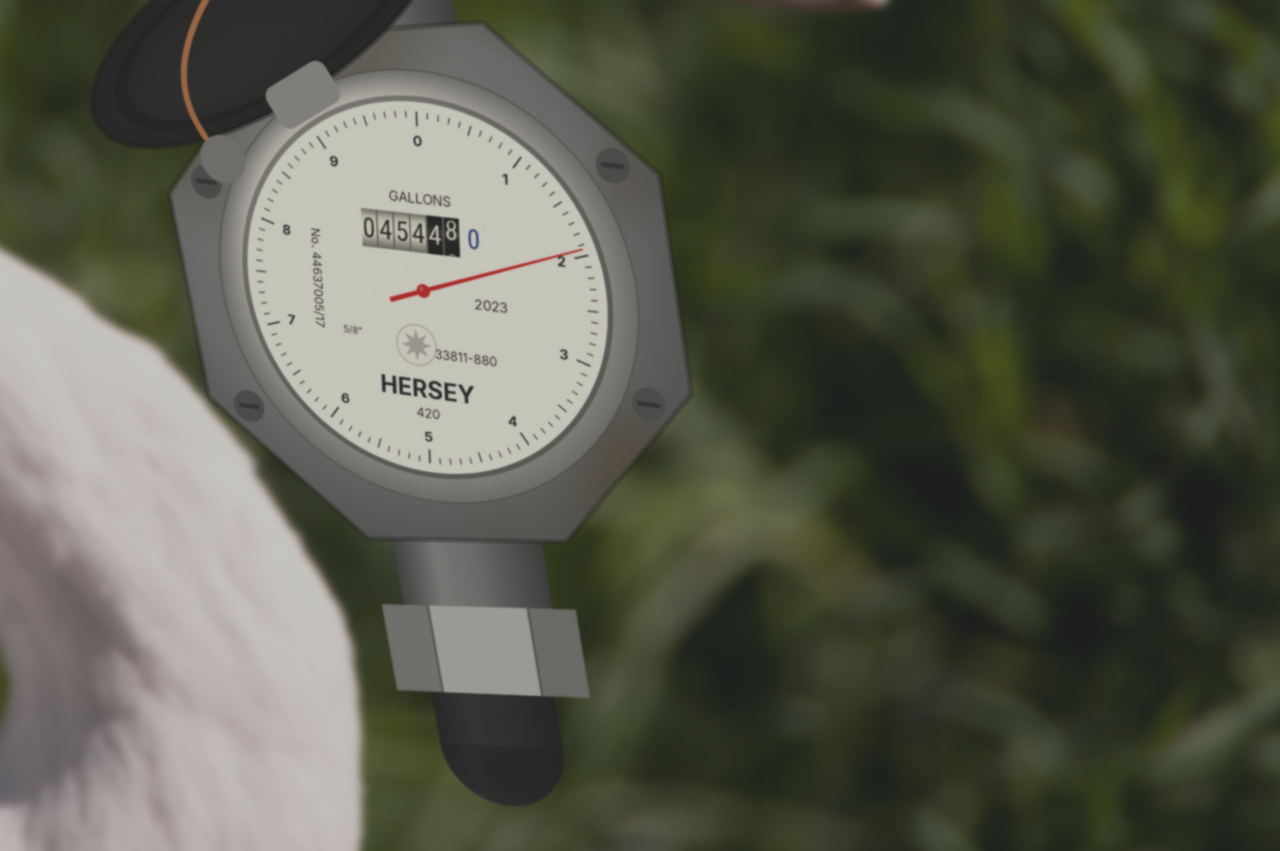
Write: 454481.9; gal
